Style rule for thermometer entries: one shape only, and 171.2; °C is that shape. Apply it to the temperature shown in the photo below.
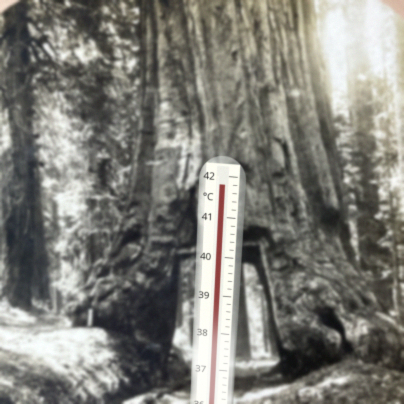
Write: 41.8; °C
